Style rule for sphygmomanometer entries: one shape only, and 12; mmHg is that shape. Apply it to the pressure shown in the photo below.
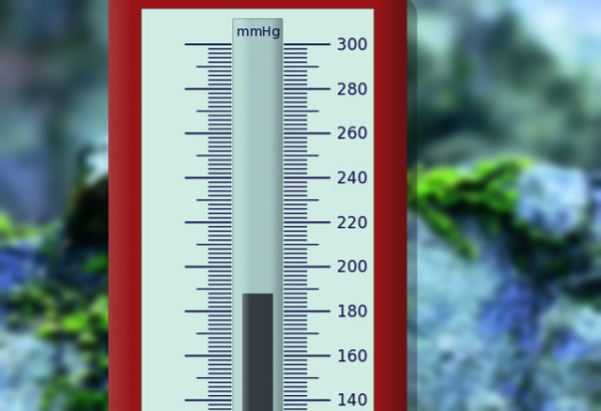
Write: 188; mmHg
